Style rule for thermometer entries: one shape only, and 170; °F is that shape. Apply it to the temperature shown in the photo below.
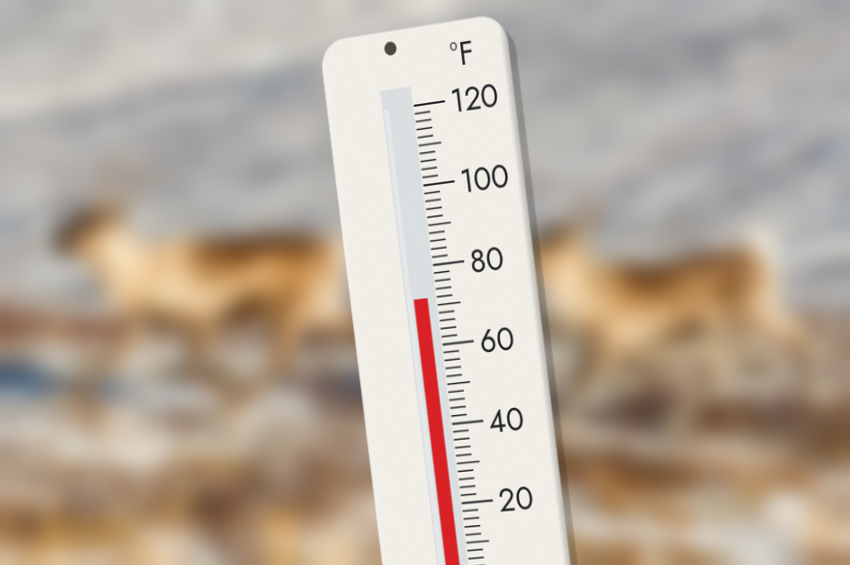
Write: 72; °F
